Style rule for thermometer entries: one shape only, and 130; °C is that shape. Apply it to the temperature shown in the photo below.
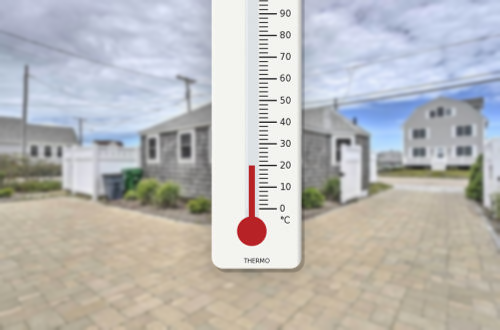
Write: 20; °C
